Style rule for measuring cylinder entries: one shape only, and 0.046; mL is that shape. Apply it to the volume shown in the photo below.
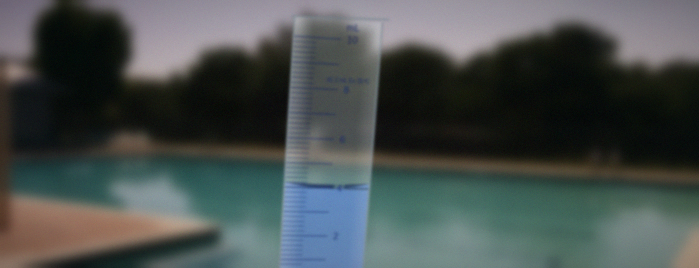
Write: 4; mL
